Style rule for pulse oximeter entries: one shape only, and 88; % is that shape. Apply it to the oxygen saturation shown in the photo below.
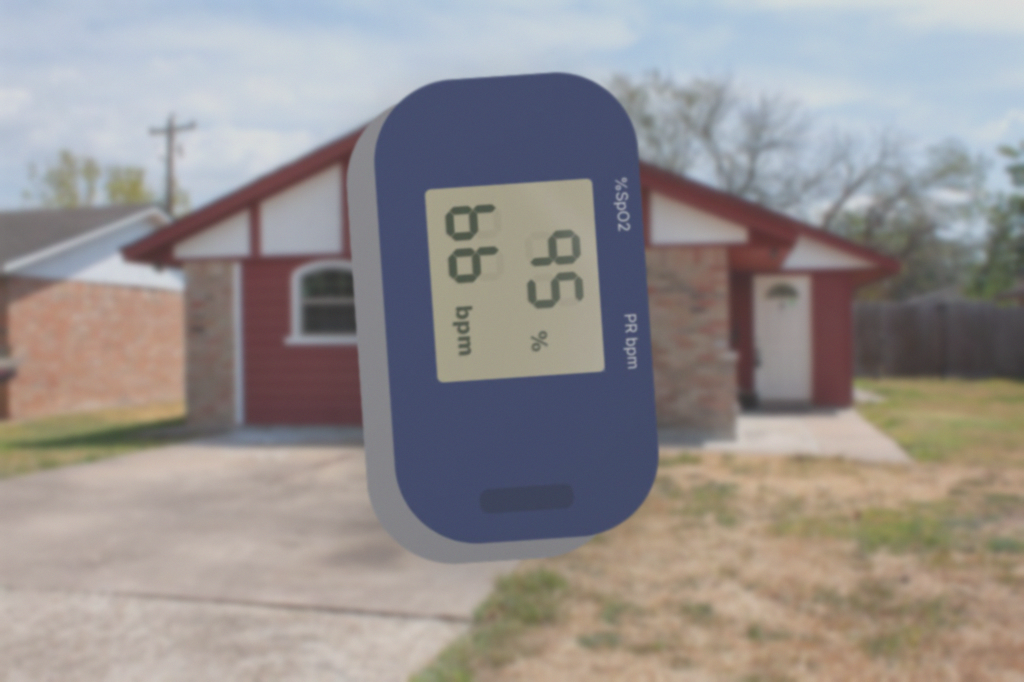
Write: 95; %
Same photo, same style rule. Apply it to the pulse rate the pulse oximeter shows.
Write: 66; bpm
